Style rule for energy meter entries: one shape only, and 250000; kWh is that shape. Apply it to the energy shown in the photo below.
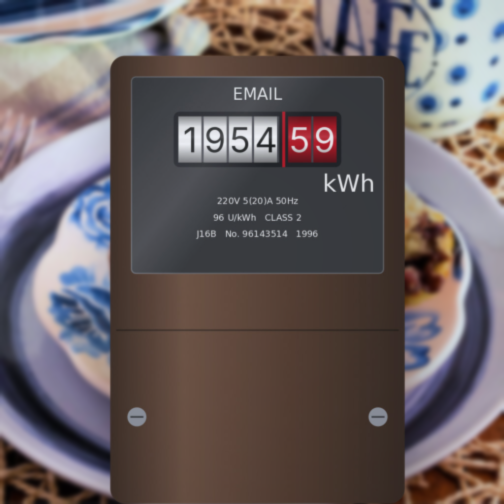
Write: 1954.59; kWh
